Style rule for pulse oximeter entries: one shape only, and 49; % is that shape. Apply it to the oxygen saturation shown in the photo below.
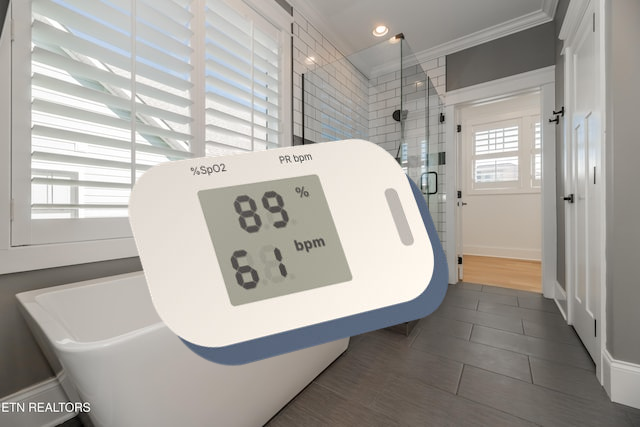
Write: 89; %
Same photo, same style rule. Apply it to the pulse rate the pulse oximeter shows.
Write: 61; bpm
